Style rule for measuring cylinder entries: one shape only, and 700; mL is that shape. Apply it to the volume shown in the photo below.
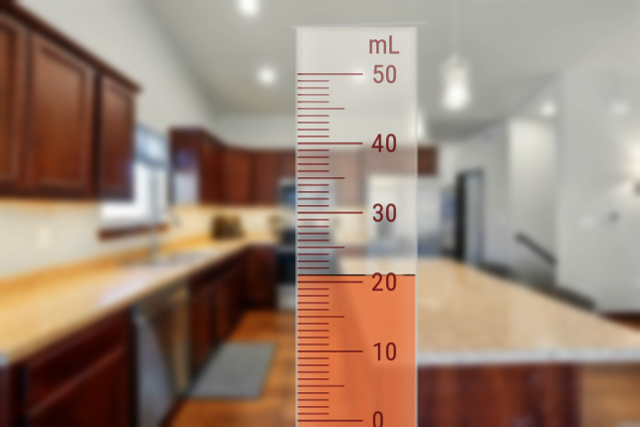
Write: 21; mL
